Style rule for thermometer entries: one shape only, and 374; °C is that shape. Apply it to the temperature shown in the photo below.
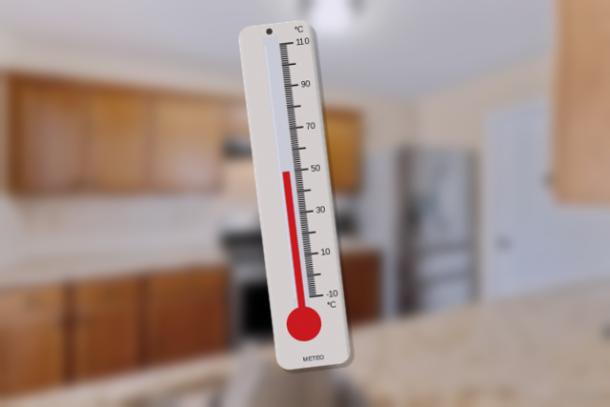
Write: 50; °C
